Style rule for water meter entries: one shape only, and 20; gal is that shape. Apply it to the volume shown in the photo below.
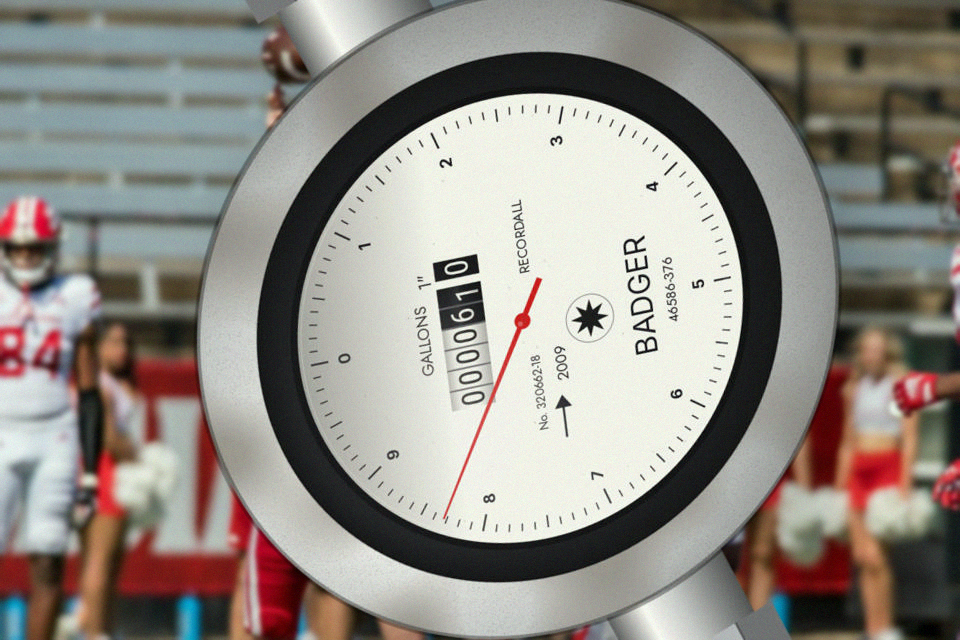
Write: 608.3; gal
